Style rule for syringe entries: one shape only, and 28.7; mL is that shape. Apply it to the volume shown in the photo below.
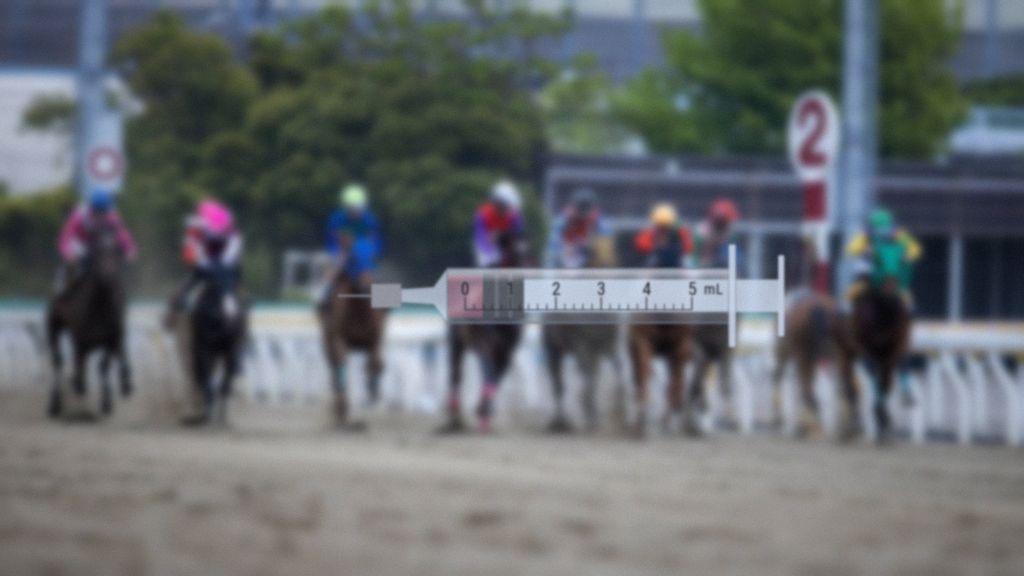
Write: 0.4; mL
